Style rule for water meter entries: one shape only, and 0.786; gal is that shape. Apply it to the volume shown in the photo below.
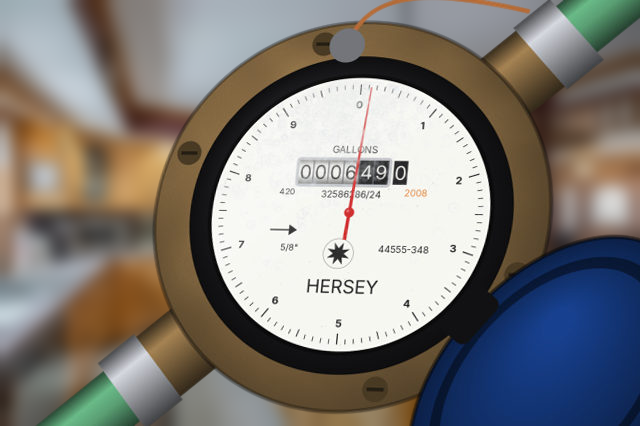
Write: 6490.1; gal
